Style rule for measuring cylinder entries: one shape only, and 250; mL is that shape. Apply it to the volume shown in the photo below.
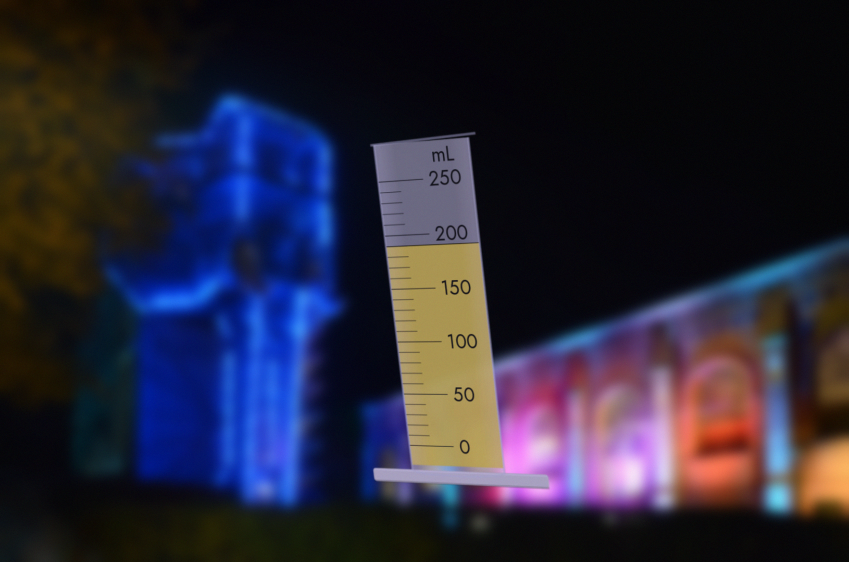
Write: 190; mL
